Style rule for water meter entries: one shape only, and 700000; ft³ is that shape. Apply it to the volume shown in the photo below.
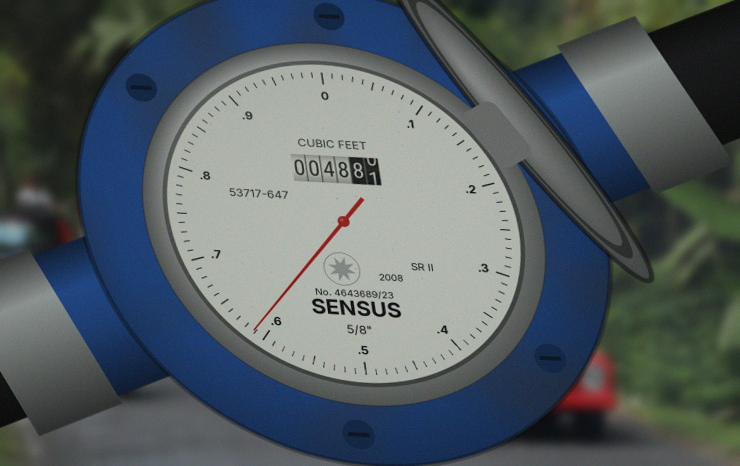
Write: 4880.61; ft³
